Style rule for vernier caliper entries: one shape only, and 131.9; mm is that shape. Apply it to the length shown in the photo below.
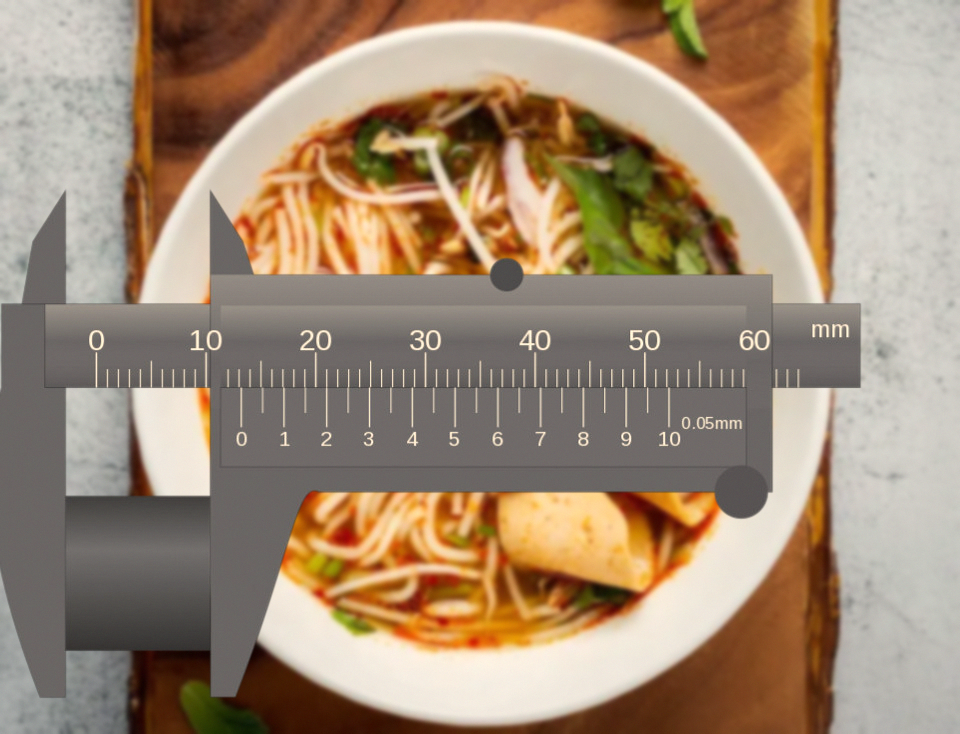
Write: 13.2; mm
